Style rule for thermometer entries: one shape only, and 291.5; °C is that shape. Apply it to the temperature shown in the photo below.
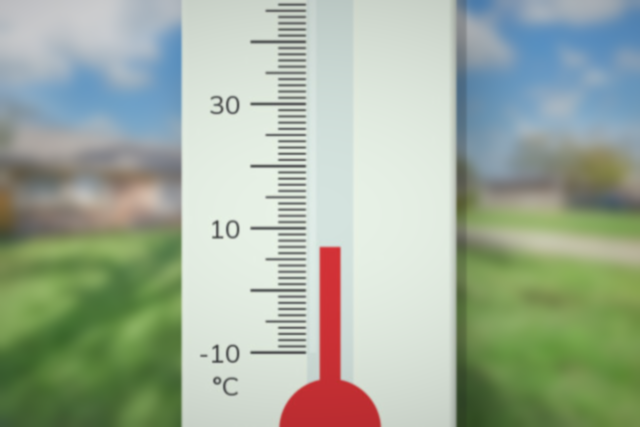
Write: 7; °C
